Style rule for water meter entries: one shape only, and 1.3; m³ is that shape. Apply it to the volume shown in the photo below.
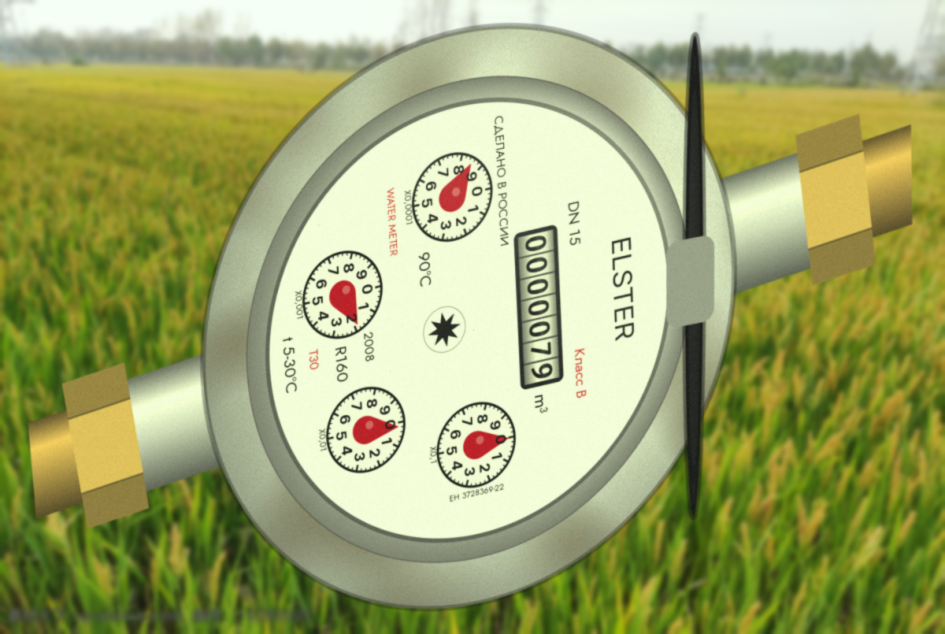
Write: 79.0018; m³
